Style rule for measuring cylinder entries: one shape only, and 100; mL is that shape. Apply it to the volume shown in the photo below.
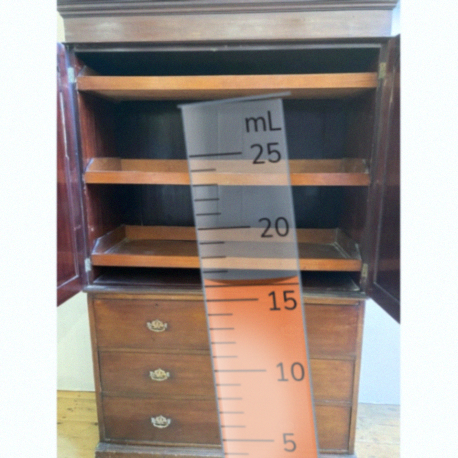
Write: 16; mL
